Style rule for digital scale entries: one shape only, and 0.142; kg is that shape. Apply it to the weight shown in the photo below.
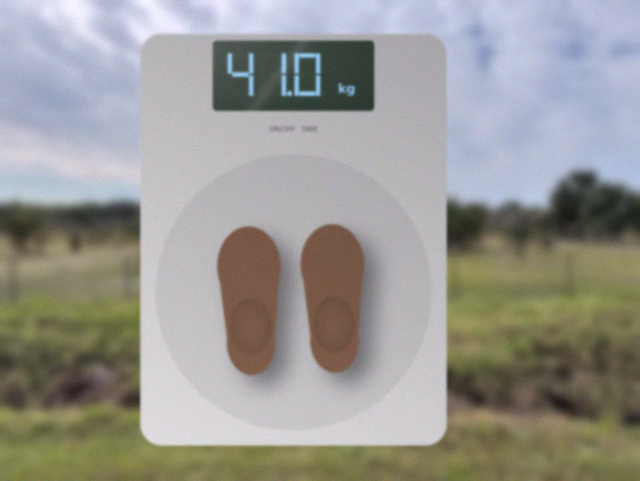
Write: 41.0; kg
